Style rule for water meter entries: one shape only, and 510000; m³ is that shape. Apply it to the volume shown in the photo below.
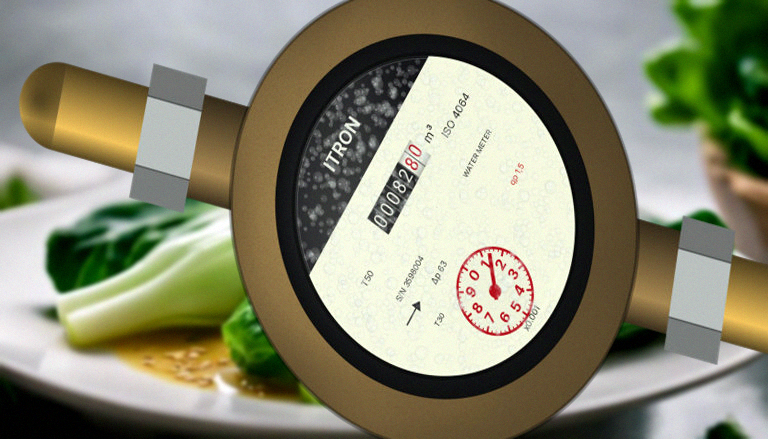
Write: 82.801; m³
